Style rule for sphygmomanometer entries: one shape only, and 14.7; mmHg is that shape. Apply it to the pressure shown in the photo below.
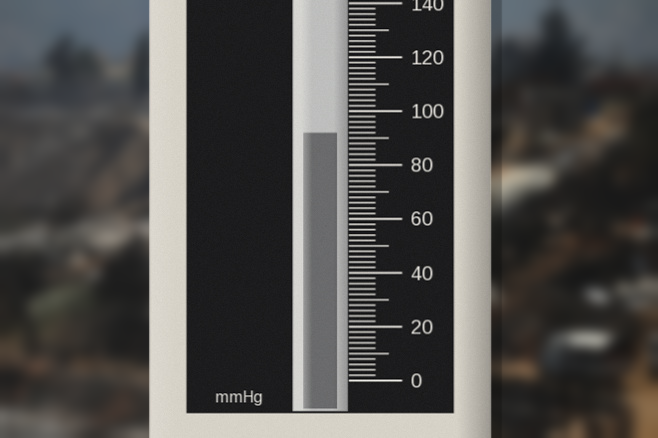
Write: 92; mmHg
